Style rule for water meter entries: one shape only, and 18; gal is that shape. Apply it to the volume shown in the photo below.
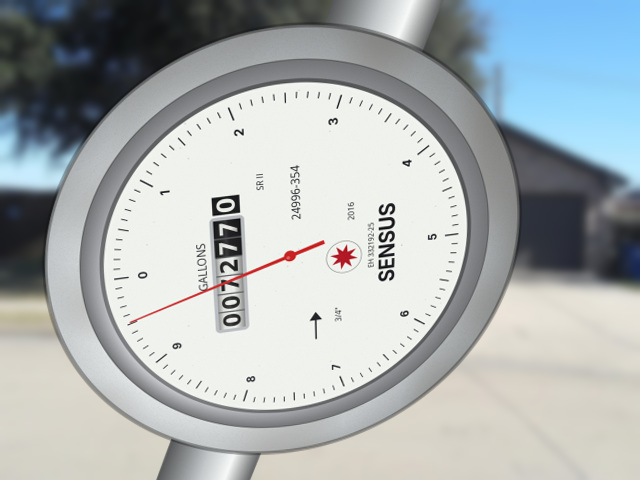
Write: 72769.5; gal
